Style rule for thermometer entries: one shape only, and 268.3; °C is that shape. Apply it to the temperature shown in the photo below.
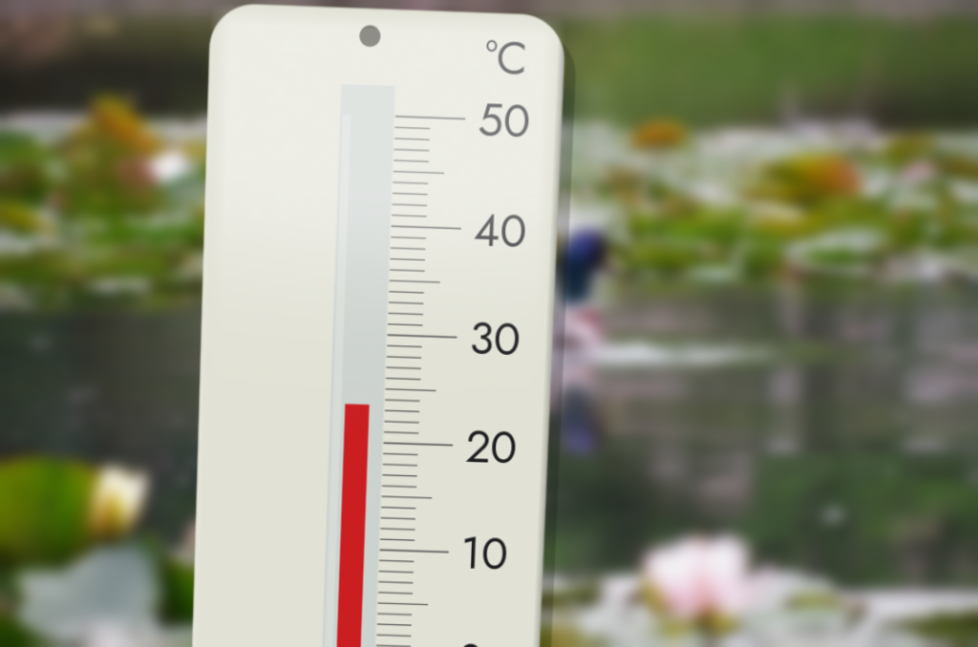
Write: 23.5; °C
